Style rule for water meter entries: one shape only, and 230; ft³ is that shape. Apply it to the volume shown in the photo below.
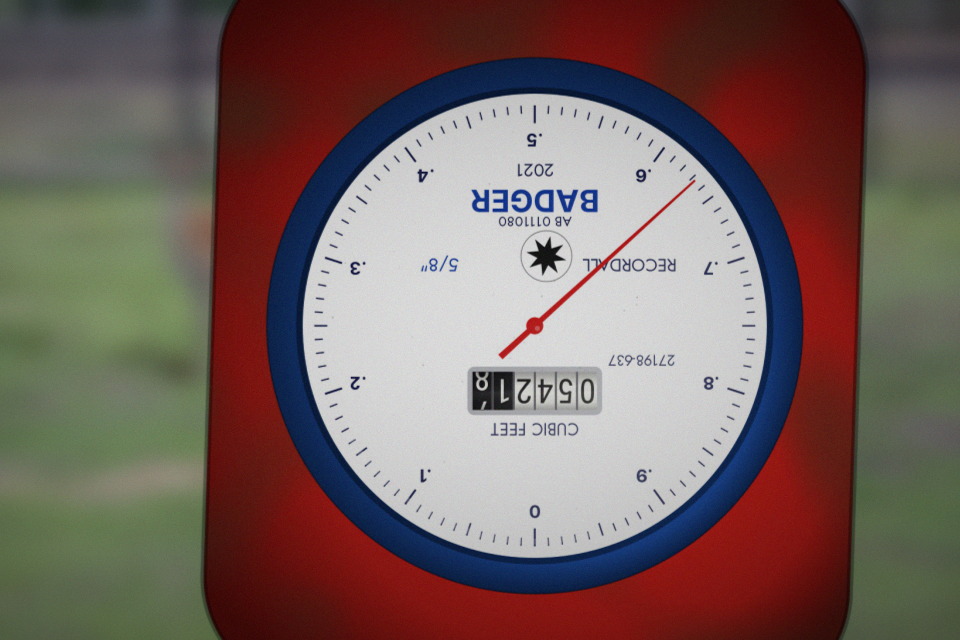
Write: 54217.63; ft³
